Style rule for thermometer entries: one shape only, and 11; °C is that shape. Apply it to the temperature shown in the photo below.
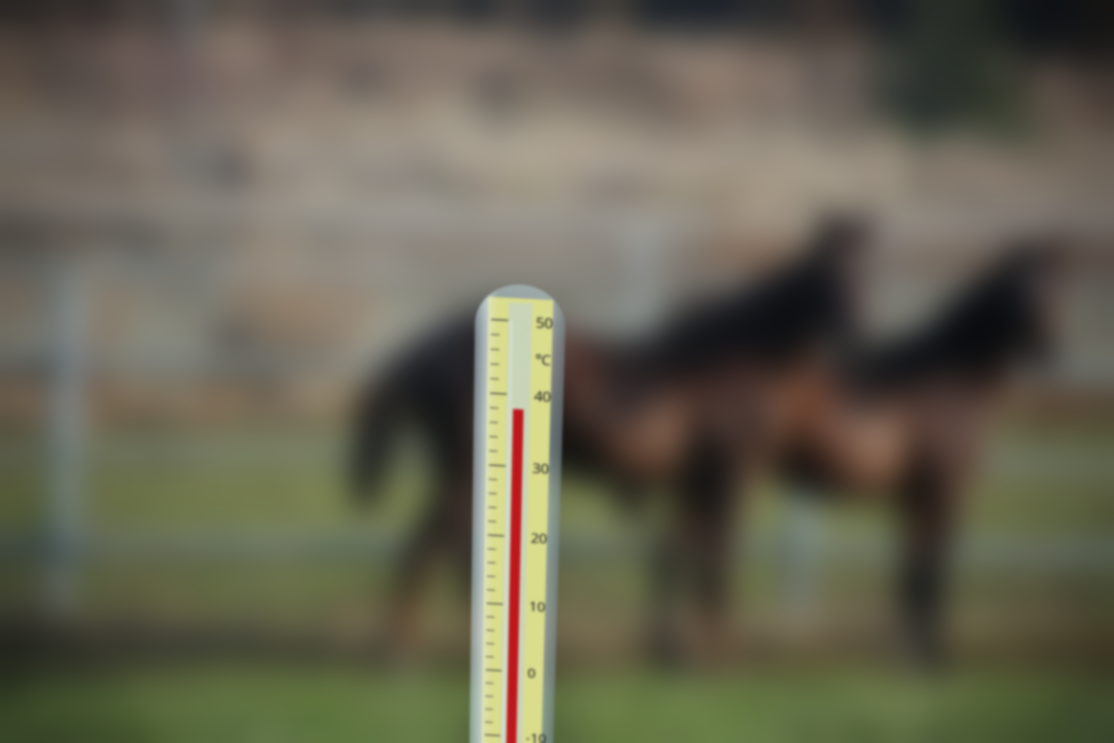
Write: 38; °C
